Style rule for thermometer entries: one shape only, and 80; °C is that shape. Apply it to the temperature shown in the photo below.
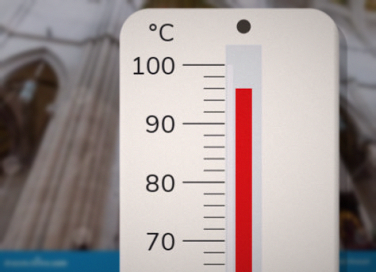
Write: 96; °C
